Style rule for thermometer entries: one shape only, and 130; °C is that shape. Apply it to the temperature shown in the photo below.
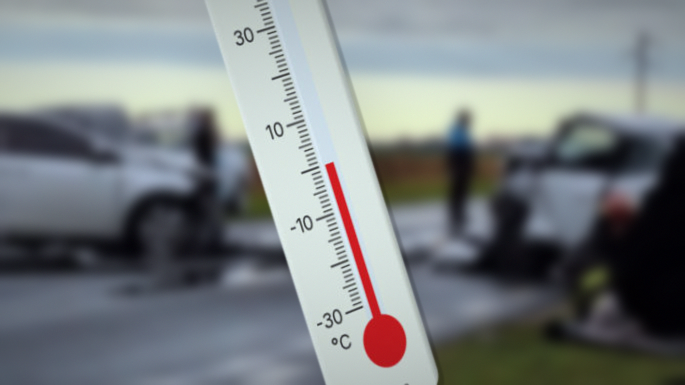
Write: 0; °C
